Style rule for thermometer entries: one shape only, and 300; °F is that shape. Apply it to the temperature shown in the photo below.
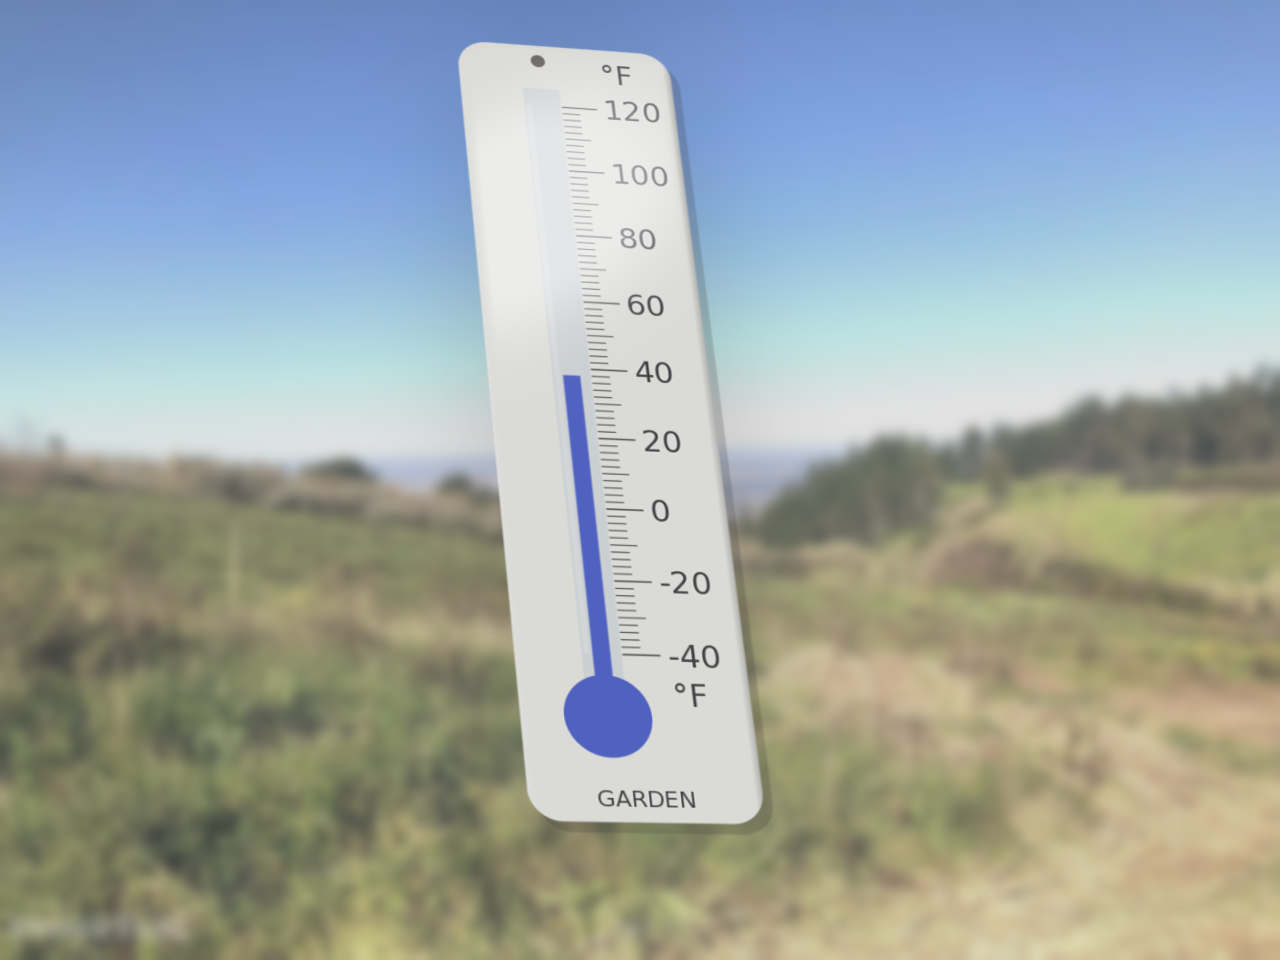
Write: 38; °F
